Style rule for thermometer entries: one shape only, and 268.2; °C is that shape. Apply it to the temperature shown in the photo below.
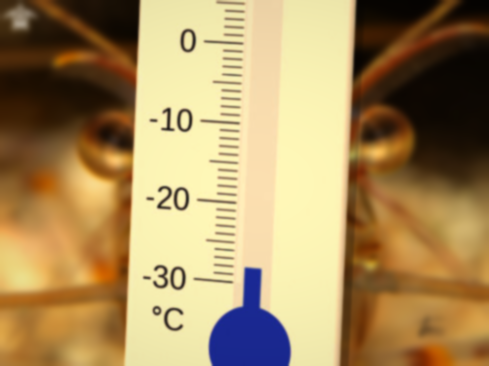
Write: -28; °C
